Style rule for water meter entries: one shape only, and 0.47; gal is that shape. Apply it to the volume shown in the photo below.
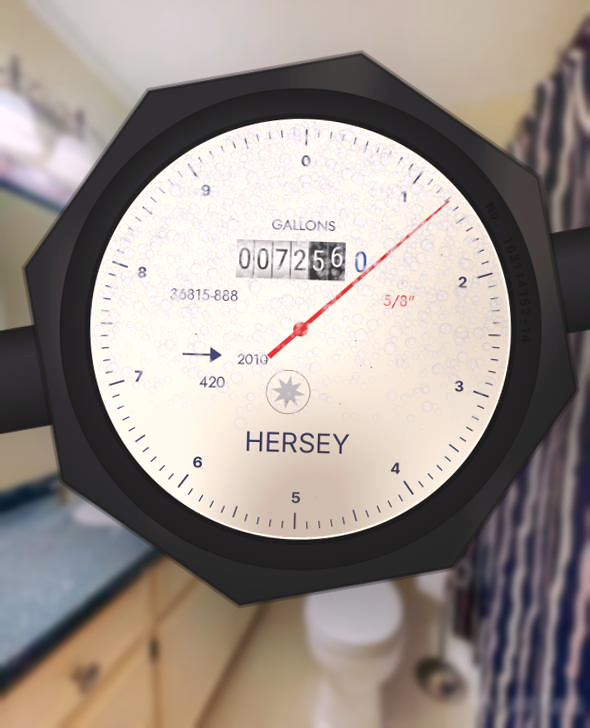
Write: 72561.3; gal
